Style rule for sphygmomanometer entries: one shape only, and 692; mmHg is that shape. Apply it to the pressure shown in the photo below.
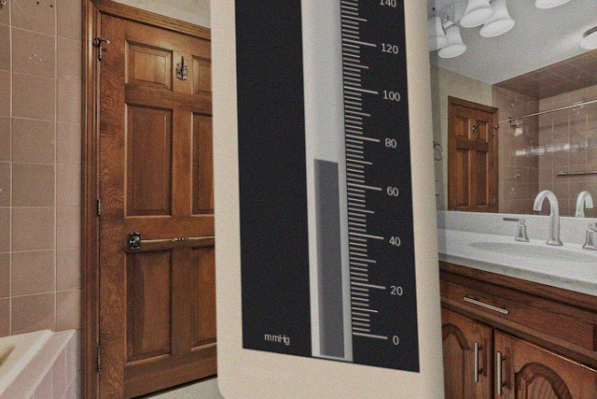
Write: 68; mmHg
